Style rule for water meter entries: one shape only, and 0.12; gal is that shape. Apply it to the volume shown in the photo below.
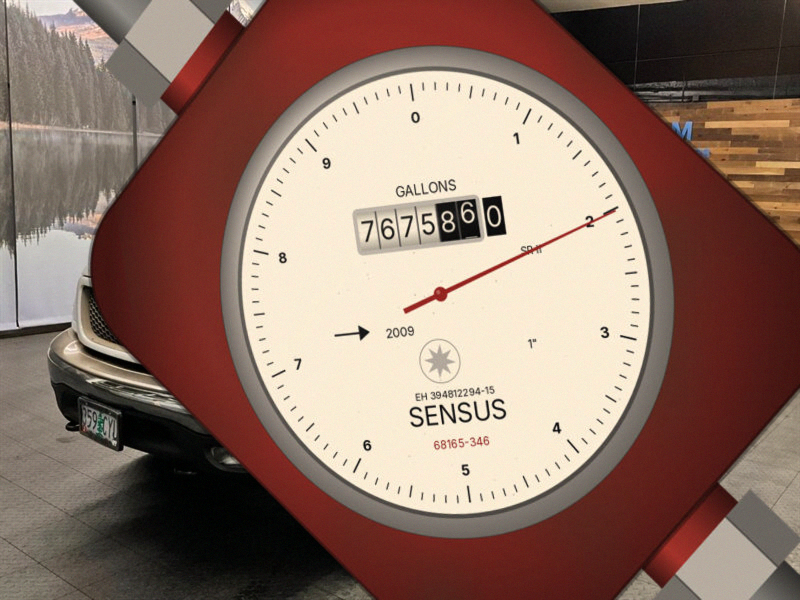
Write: 7675862.0; gal
